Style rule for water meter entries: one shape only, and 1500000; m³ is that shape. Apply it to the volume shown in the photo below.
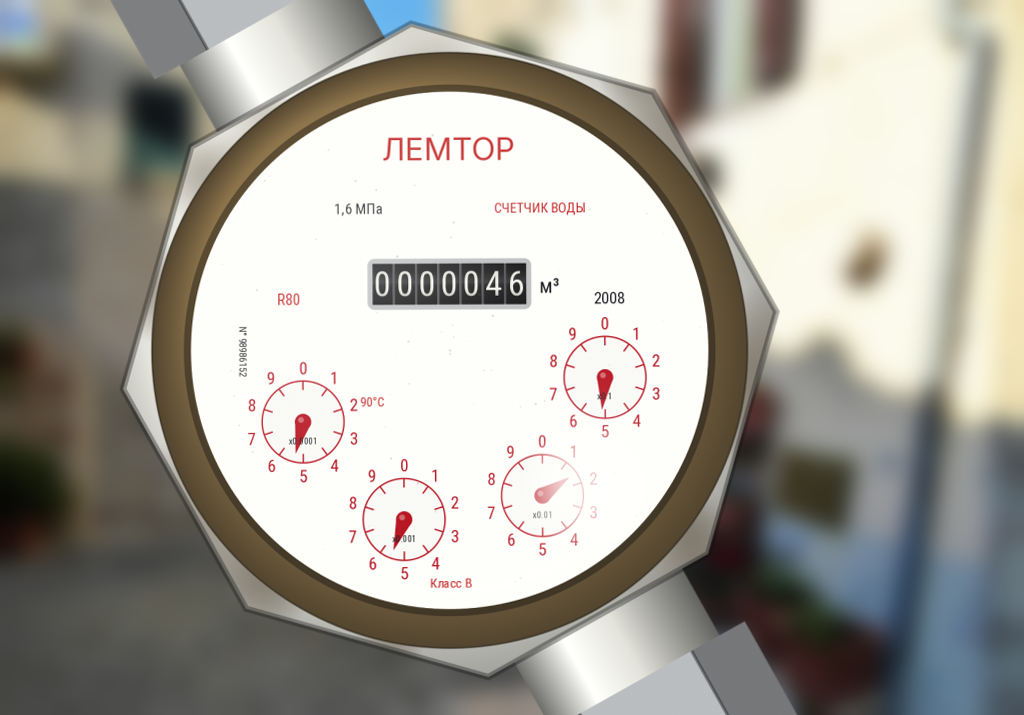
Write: 46.5155; m³
